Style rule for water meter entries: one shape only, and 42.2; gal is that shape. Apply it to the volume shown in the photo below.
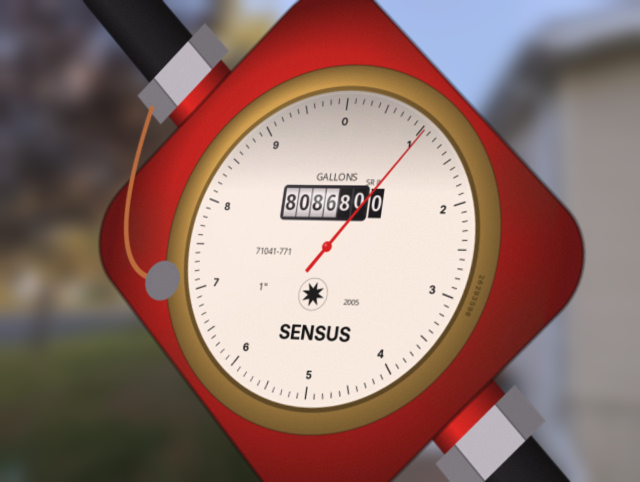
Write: 8086801.0; gal
